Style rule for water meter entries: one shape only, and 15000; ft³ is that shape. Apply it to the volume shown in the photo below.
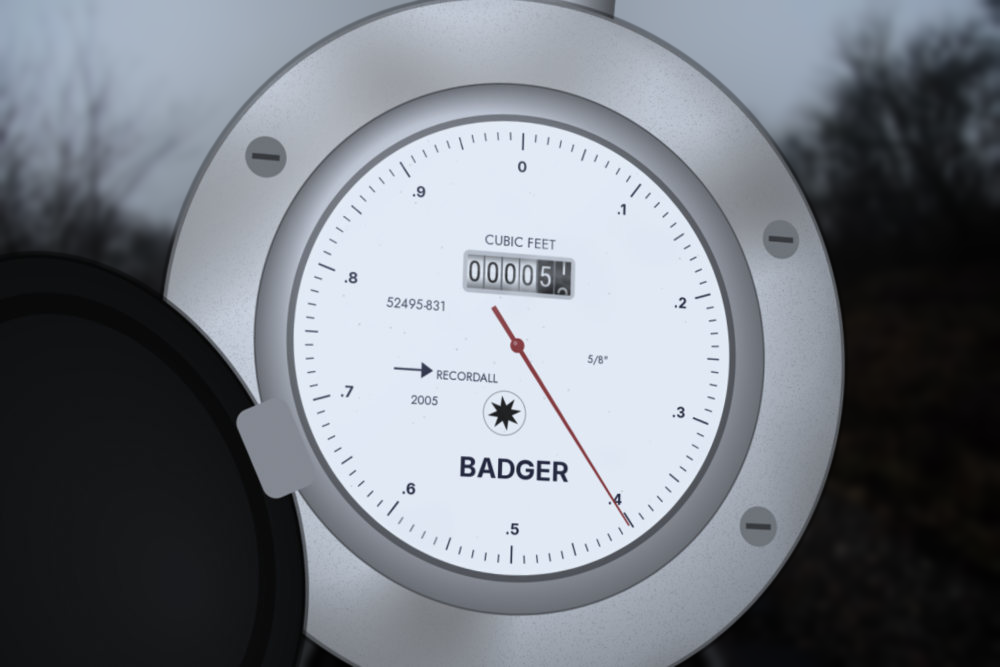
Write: 51.40; ft³
